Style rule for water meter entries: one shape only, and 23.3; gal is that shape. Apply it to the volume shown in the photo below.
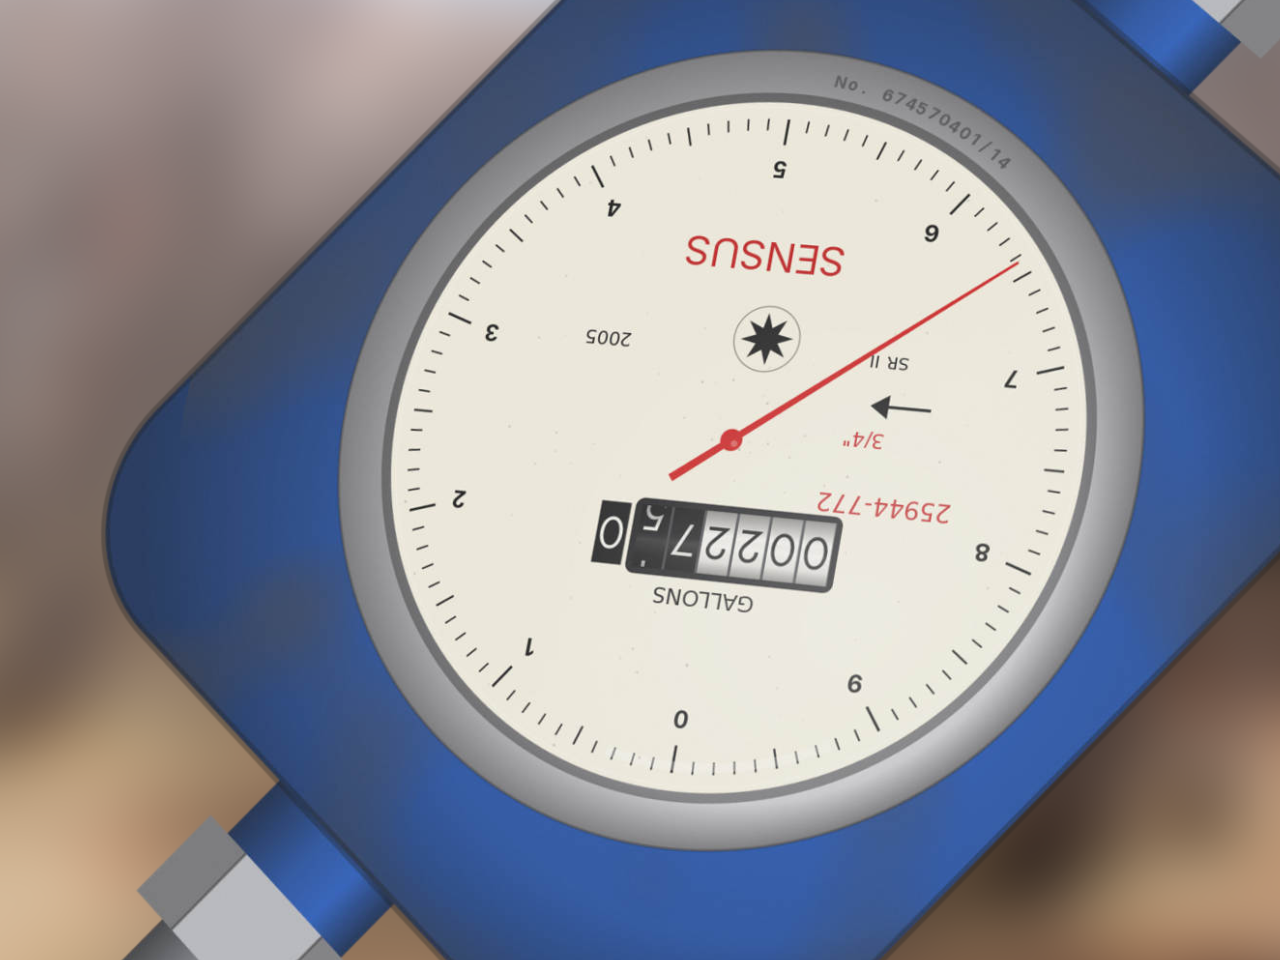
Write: 22746.4; gal
